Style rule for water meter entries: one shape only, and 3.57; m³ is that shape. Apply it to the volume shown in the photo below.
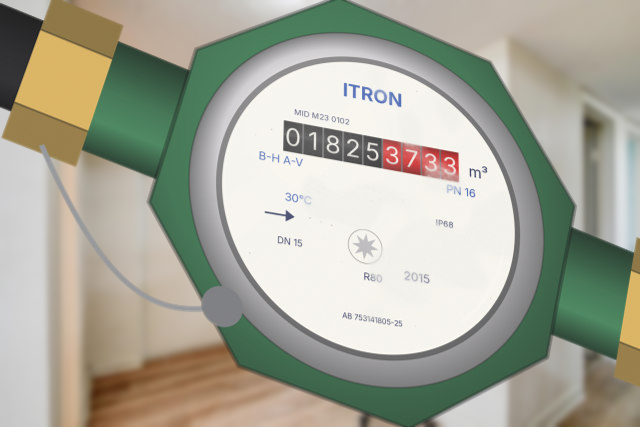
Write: 1825.3733; m³
